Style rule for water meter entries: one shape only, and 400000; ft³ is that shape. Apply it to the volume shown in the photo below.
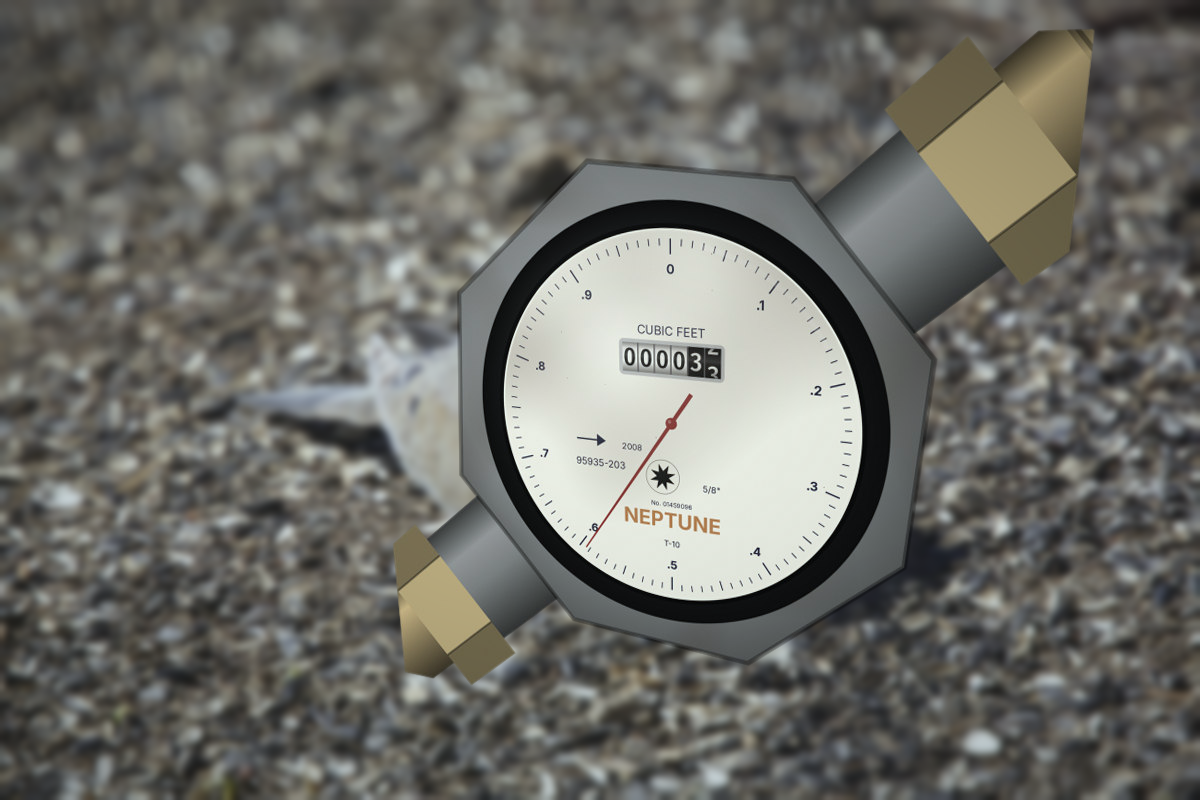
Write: 32.59; ft³
